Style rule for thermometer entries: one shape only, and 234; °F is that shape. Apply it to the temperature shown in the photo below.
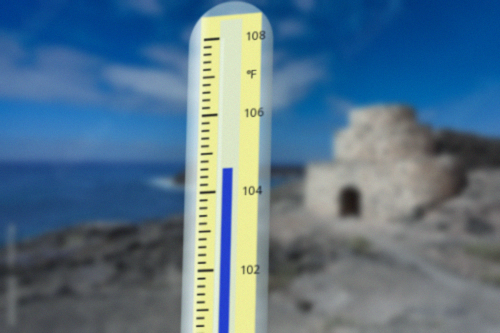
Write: 104.6; °F
